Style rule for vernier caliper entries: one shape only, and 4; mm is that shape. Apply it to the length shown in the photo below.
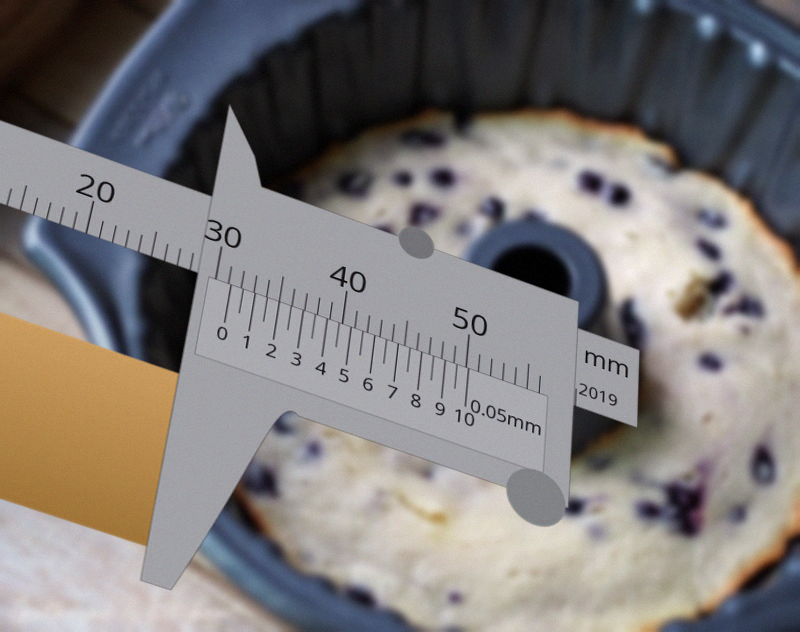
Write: 31.2; mm
